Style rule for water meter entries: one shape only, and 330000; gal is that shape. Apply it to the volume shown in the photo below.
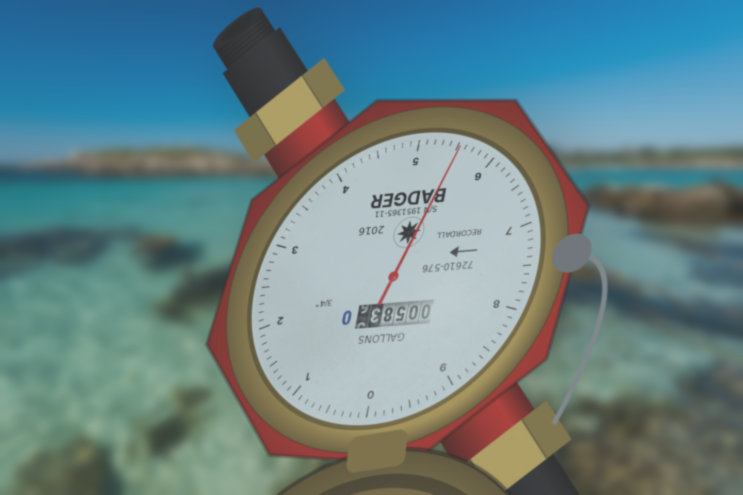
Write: 58355.5; gal
